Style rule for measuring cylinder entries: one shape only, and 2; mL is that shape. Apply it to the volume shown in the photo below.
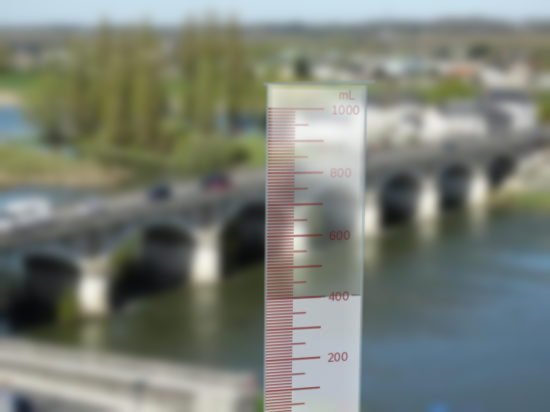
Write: 400; mL
